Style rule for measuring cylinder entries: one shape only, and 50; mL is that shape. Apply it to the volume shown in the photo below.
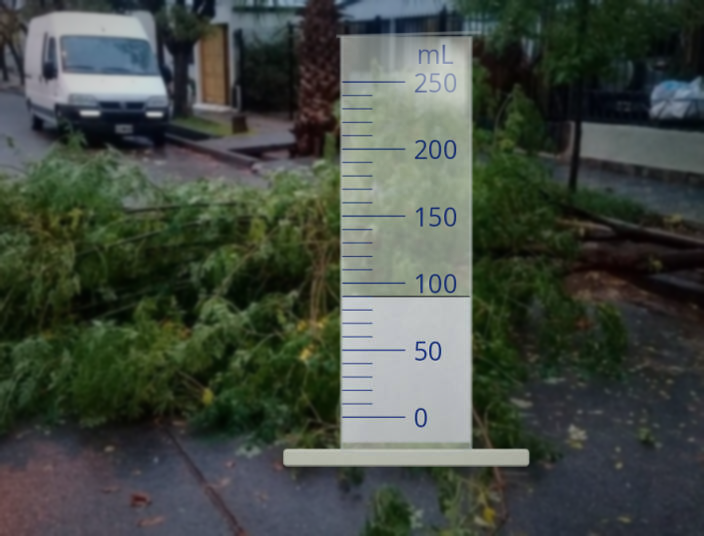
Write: 90; mL
